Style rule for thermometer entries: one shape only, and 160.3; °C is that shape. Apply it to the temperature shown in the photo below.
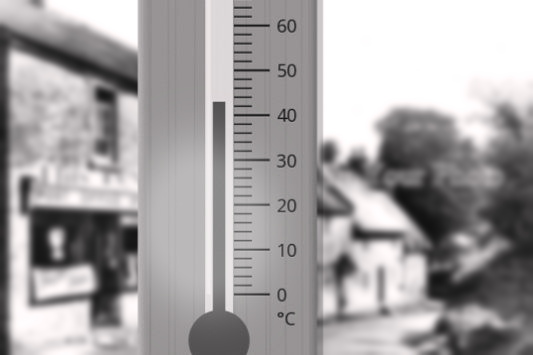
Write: 43; °C
